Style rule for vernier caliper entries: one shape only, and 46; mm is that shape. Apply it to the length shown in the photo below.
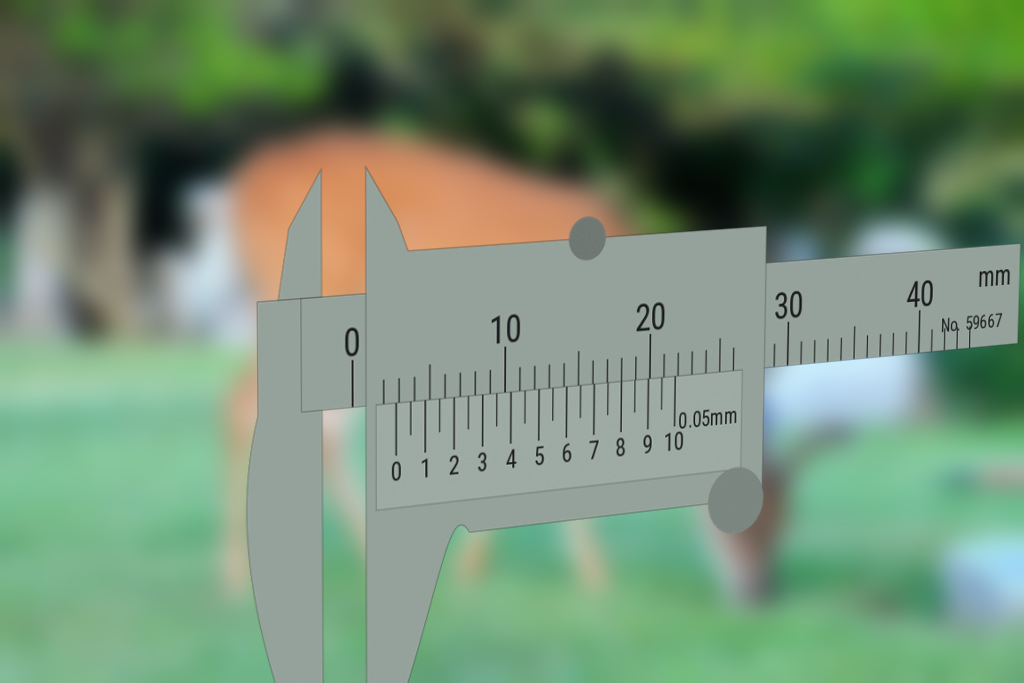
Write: 2.8; mm
